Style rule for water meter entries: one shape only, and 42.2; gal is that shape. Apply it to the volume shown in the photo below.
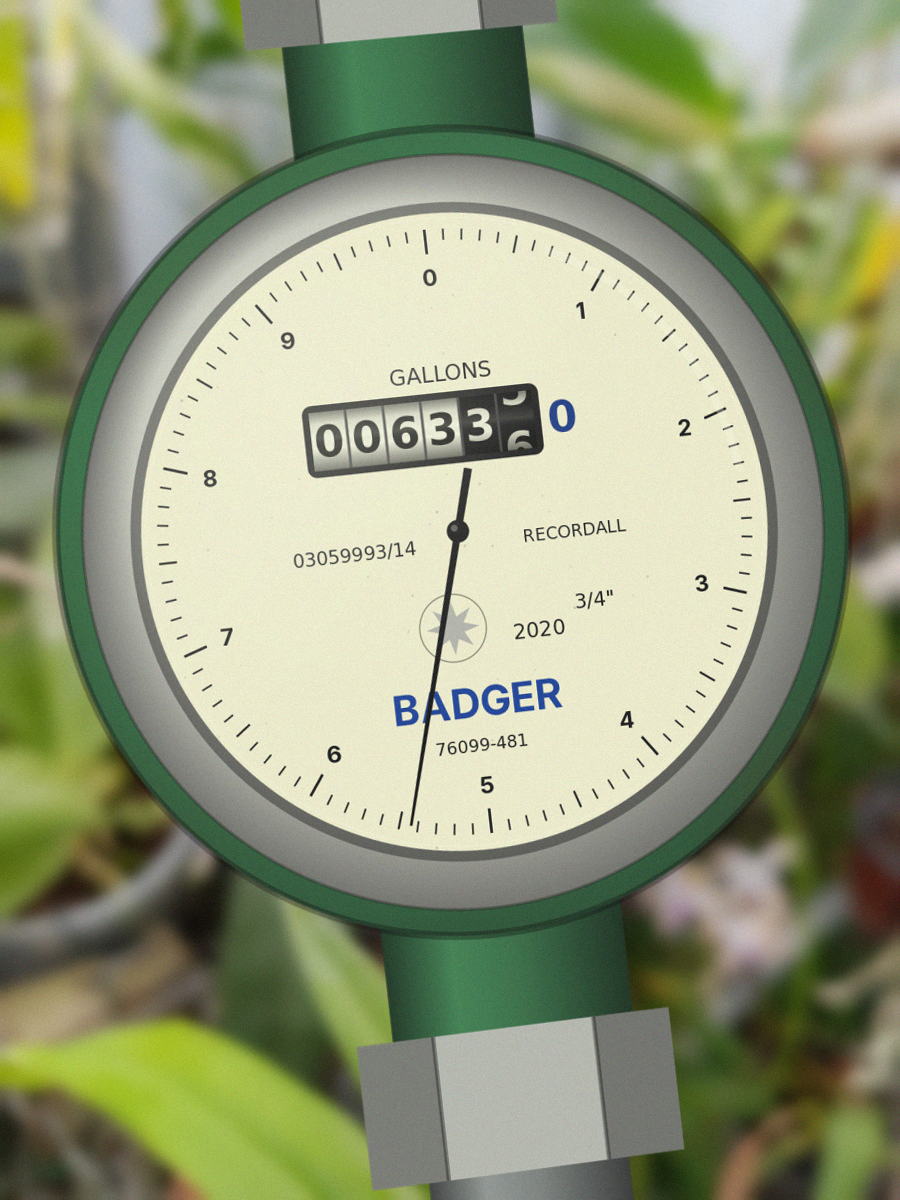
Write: 63355.4; gal
